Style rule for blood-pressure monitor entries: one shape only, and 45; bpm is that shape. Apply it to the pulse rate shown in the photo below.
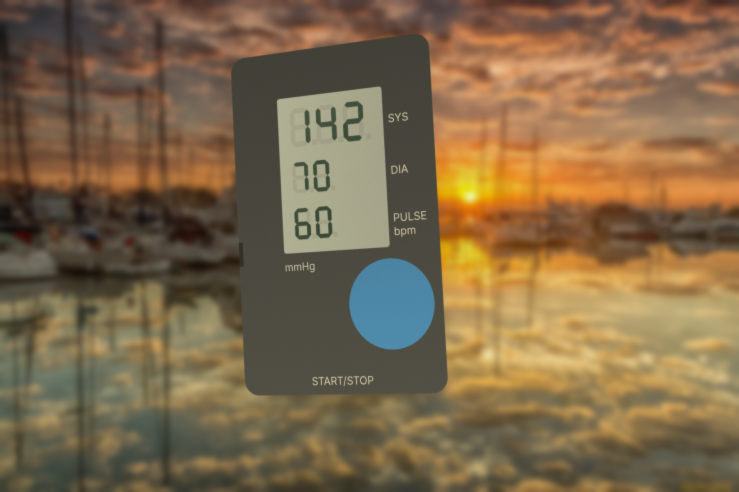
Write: 60; bpm
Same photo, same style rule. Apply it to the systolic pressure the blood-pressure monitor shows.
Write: 142; mmHg
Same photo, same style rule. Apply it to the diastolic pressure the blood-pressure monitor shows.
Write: 70; mmHg
